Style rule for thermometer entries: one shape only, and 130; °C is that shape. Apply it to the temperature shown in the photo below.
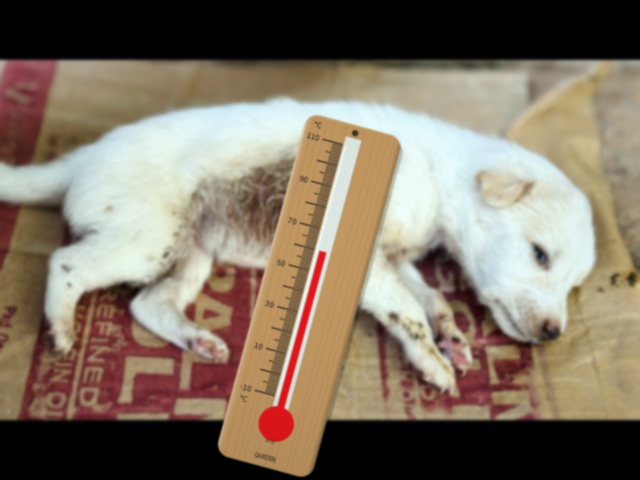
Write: 60; °C
